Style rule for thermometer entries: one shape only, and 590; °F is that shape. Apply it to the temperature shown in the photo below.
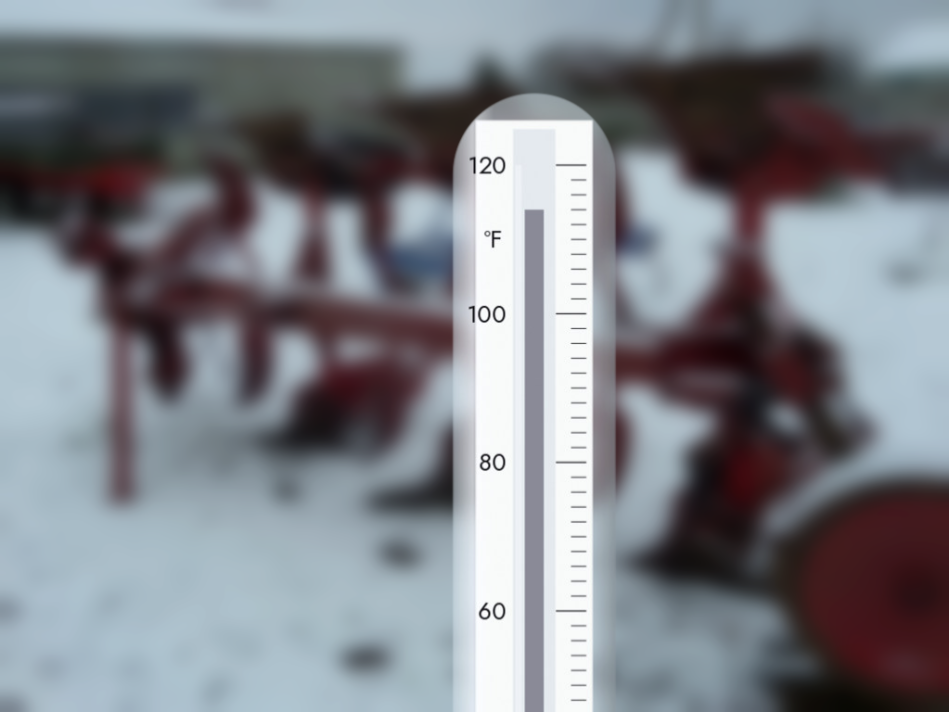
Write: 114; °F
